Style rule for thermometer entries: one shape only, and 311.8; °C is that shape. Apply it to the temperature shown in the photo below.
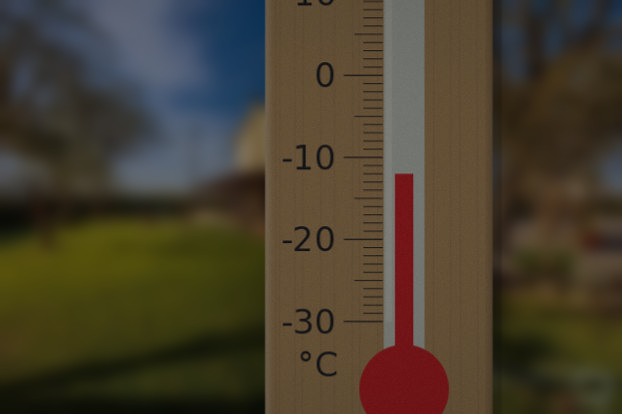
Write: -12; °C
